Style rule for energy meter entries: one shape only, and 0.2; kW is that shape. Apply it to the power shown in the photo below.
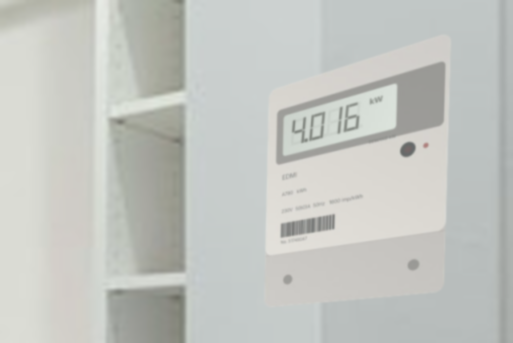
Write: 4.016; kW
